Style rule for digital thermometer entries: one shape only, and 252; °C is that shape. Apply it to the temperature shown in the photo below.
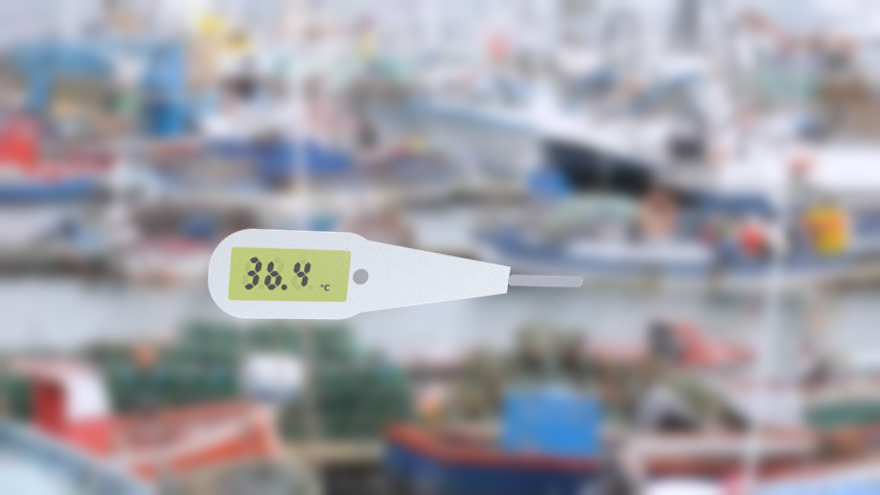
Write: 36.4; °C
